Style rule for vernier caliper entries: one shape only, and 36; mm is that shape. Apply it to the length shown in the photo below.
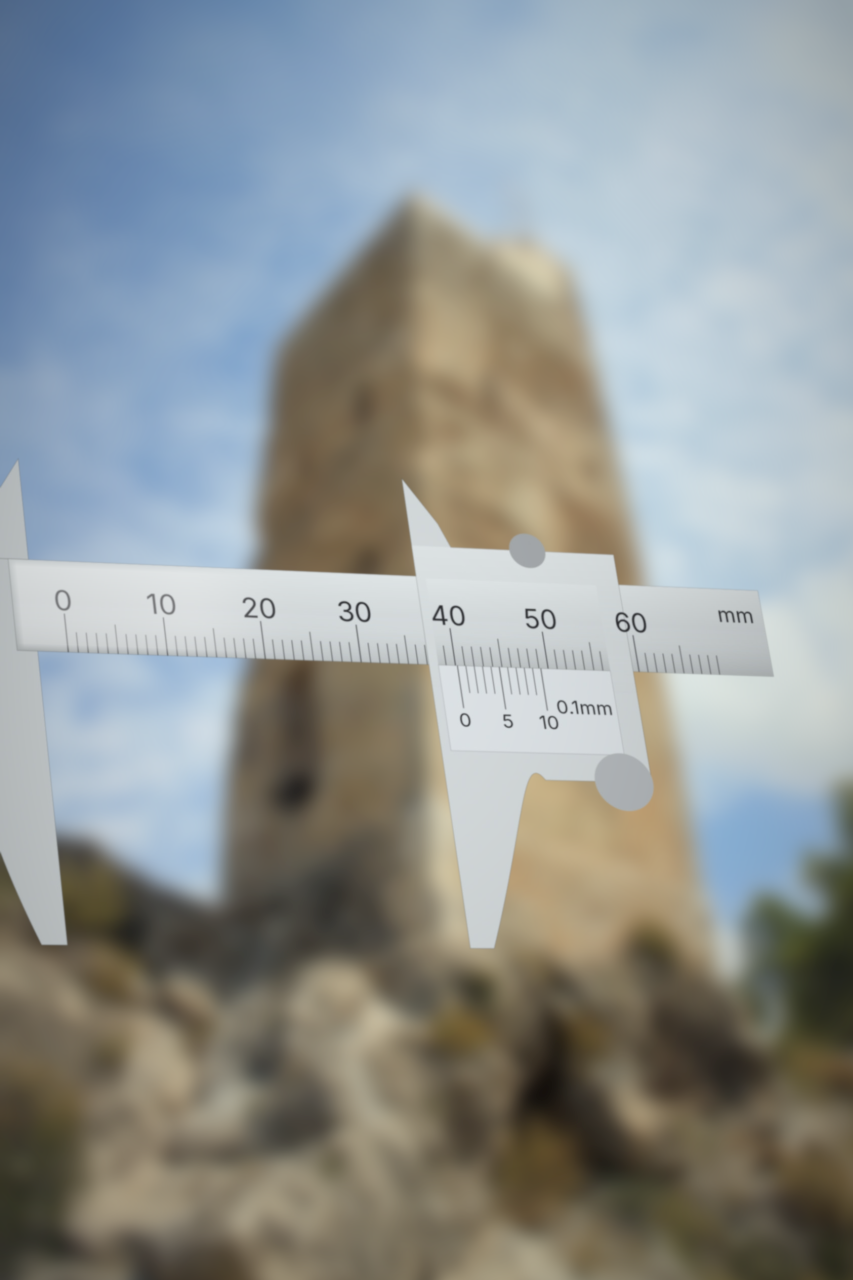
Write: 40.2; mm
